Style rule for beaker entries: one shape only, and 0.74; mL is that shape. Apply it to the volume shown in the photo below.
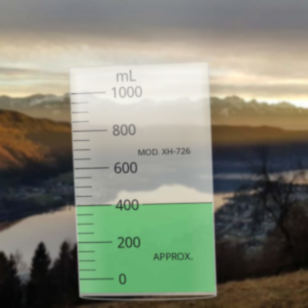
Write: 400; mL
